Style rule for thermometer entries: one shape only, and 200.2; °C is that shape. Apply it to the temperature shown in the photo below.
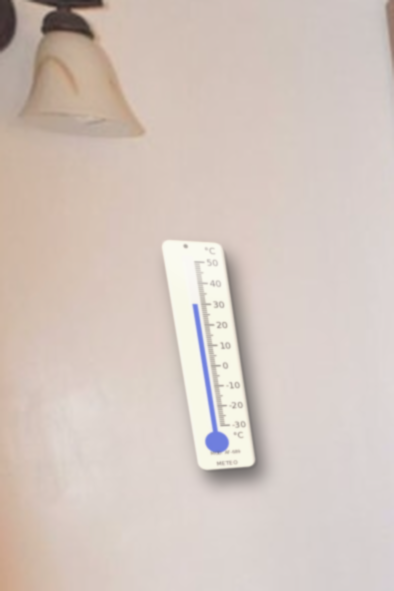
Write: 30; °C
